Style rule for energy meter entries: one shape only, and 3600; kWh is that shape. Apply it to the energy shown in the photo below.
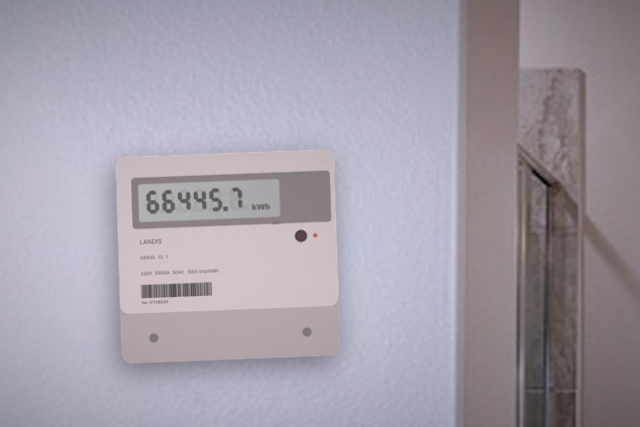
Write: 66445.7; kWh
